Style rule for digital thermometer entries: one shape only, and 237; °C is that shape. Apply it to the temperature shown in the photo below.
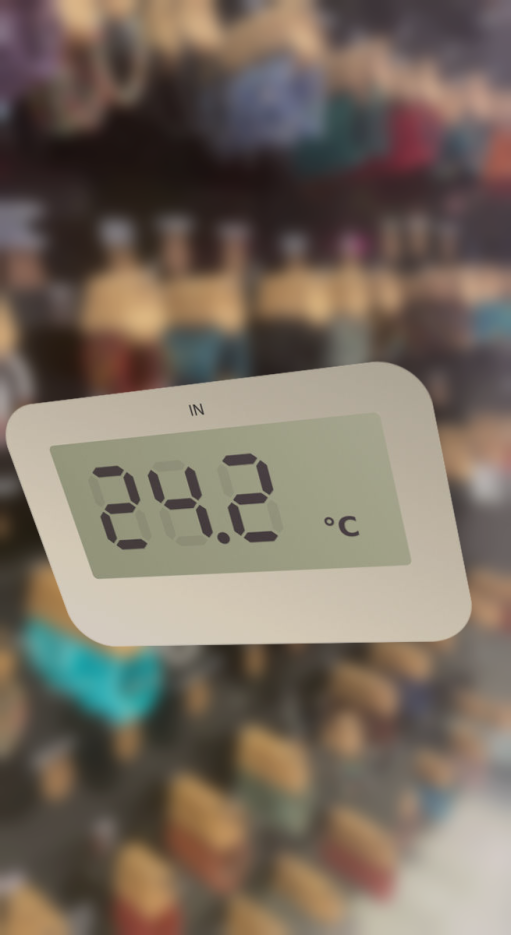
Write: 24.2; °C
